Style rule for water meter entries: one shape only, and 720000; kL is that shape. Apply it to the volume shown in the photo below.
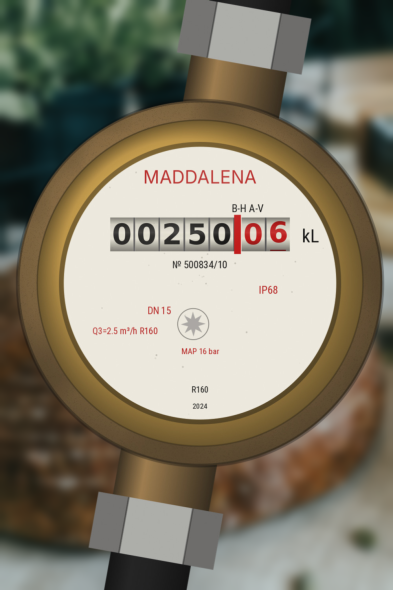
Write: 250.06; kL
